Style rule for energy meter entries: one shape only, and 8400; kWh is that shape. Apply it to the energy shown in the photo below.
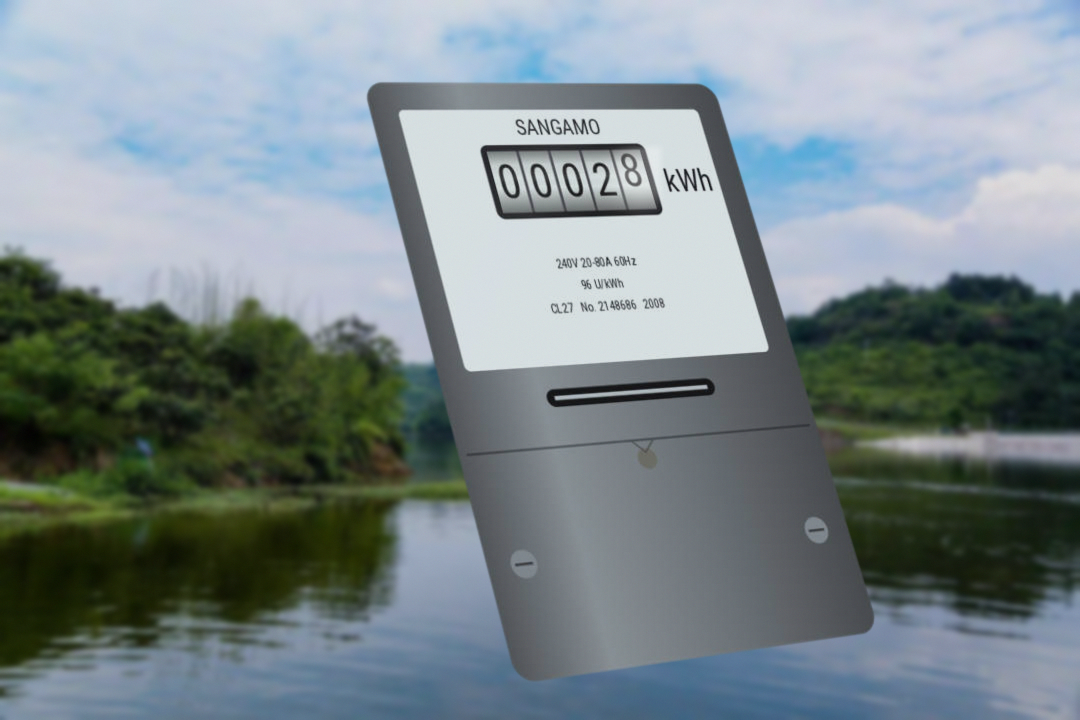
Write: 28; kWh
